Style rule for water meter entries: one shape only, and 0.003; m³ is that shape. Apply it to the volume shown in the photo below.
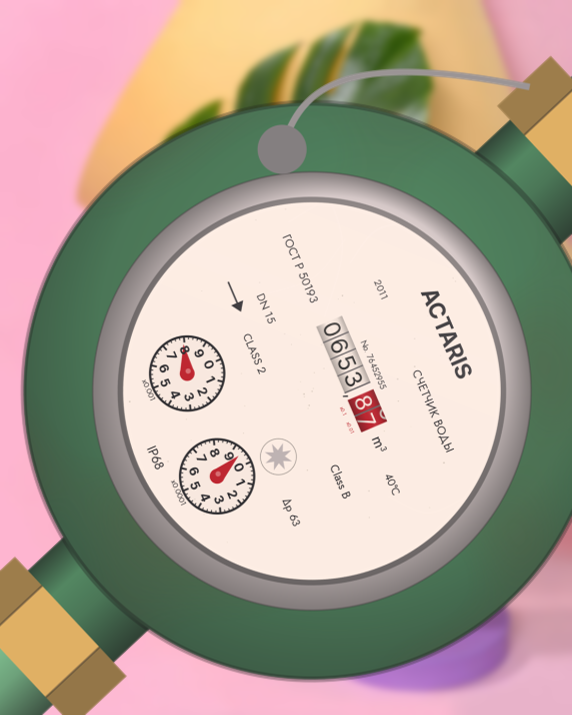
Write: 653.8679; m³
